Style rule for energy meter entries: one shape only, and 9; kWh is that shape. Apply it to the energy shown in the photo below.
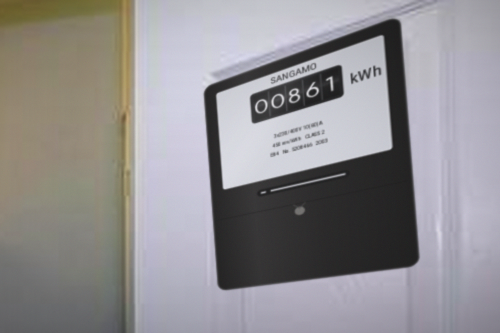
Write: 861; kWh
